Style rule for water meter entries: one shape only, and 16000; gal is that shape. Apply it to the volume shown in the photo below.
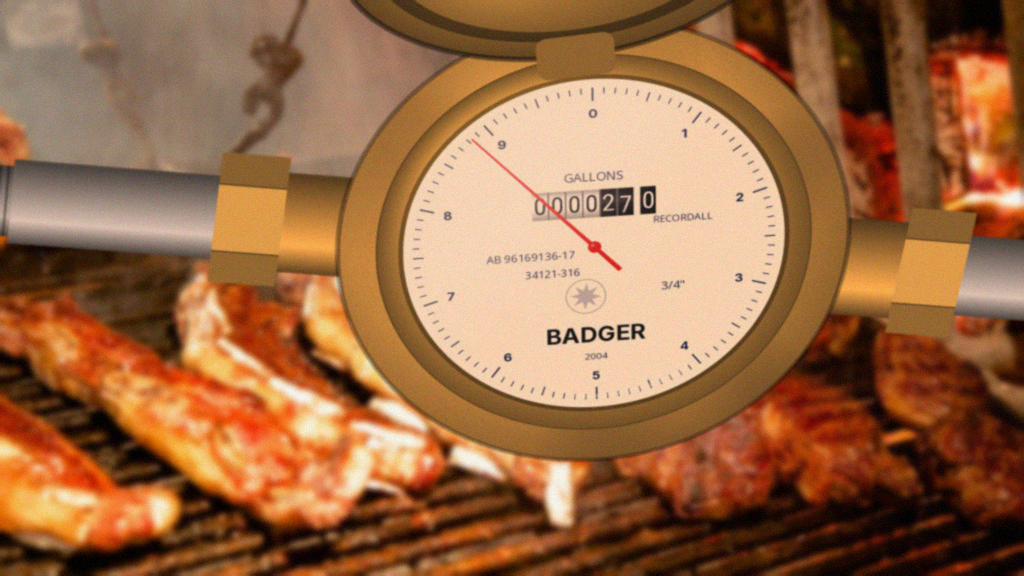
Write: 268.8; gal
